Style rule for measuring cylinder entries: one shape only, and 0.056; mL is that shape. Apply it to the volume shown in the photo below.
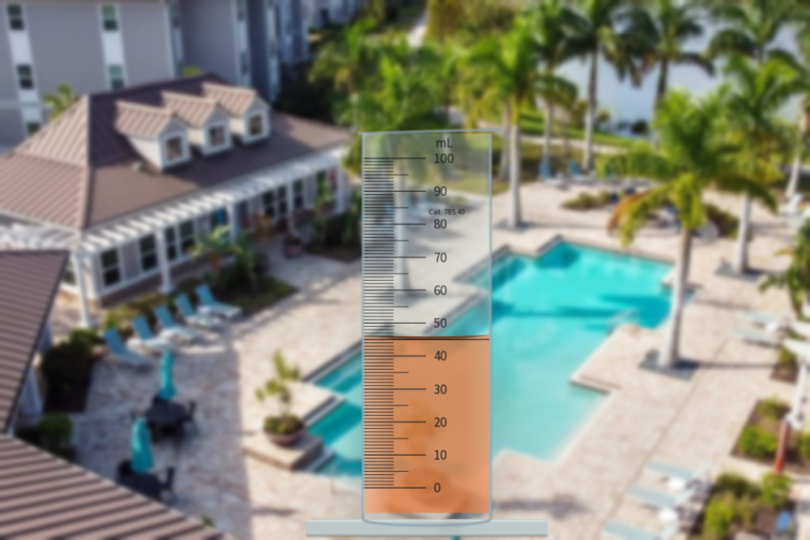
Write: 45; mL
